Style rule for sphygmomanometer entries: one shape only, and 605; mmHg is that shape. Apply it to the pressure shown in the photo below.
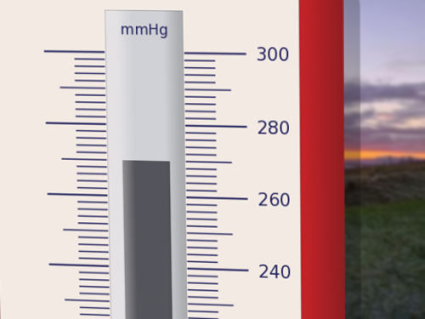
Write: 270; mmHg
